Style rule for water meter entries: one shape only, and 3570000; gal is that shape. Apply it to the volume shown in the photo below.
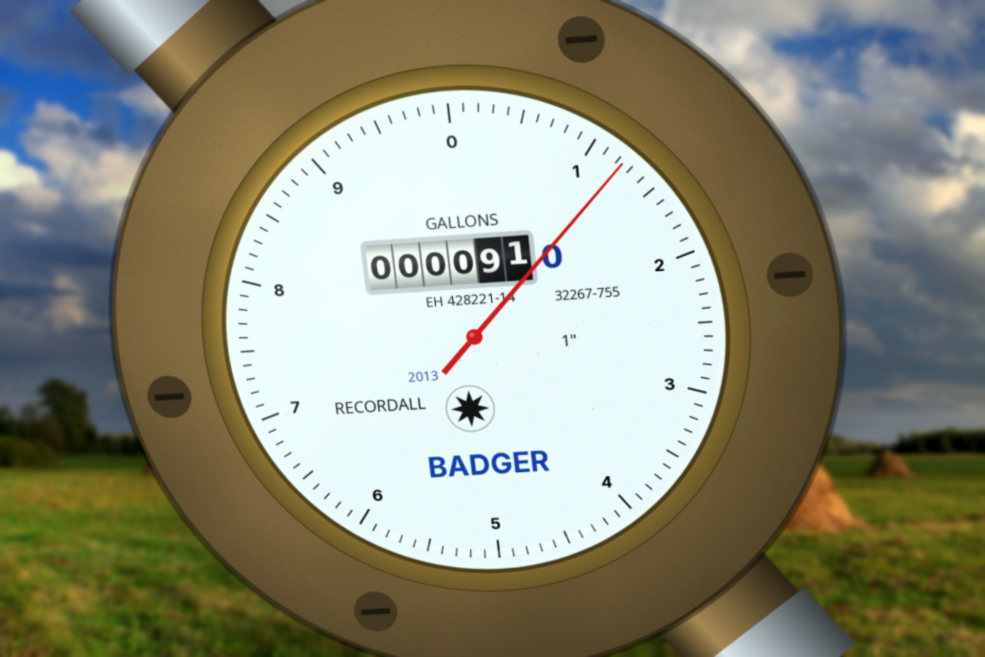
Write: 911.2; gal
